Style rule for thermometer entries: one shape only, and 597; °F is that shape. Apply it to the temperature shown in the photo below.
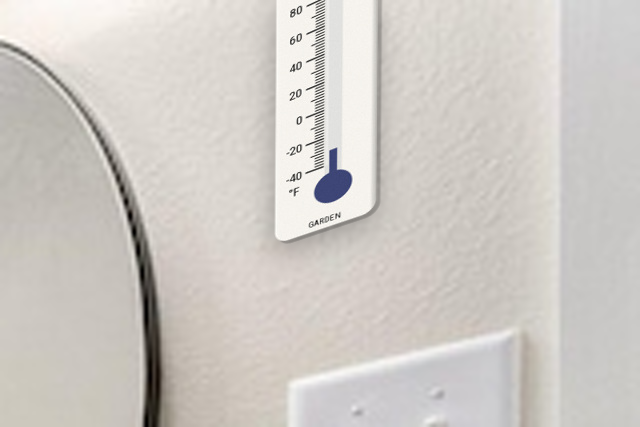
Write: -30; °F
